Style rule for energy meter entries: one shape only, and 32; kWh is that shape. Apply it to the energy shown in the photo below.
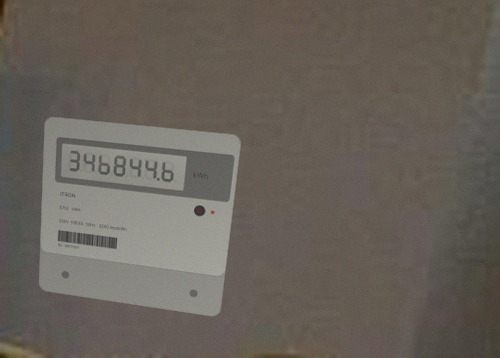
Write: 346844.6; kWh
